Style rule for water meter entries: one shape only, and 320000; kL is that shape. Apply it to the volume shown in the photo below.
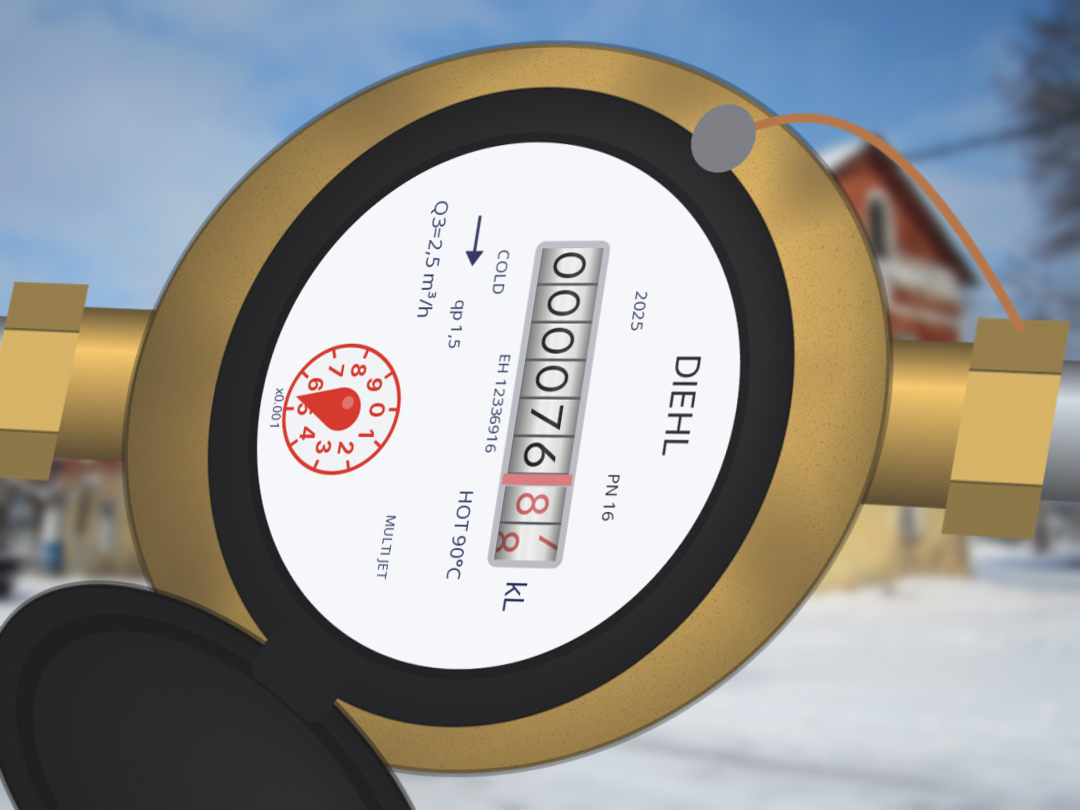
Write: 76.875; kL
